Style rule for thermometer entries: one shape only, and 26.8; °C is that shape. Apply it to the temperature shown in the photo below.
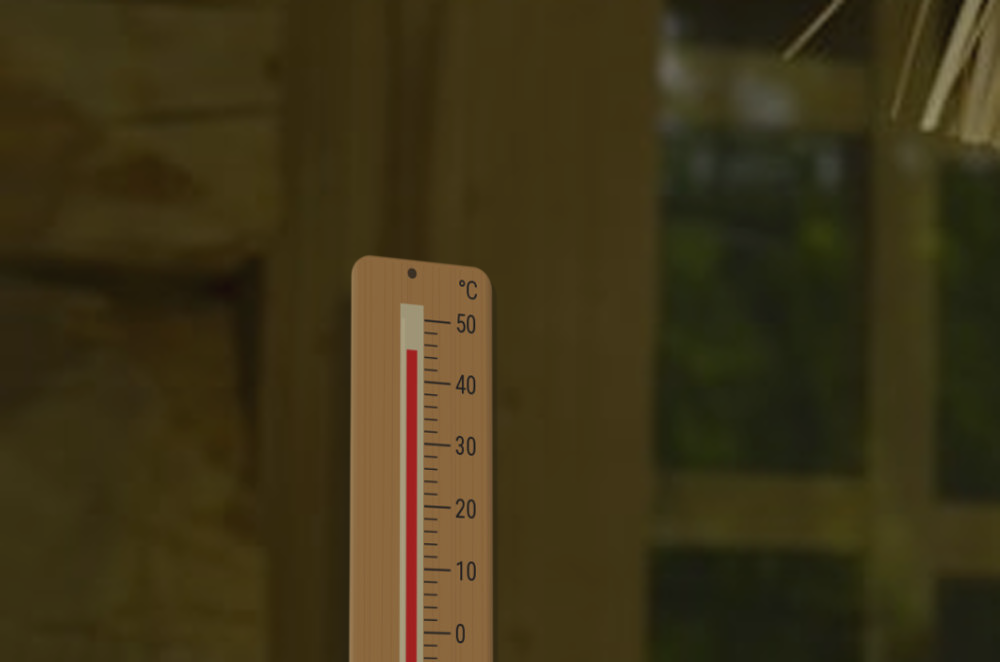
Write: 45; °C
